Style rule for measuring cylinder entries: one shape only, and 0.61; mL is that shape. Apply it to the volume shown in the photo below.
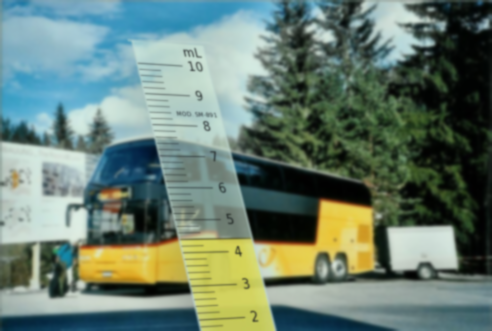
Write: 4.4; mL
